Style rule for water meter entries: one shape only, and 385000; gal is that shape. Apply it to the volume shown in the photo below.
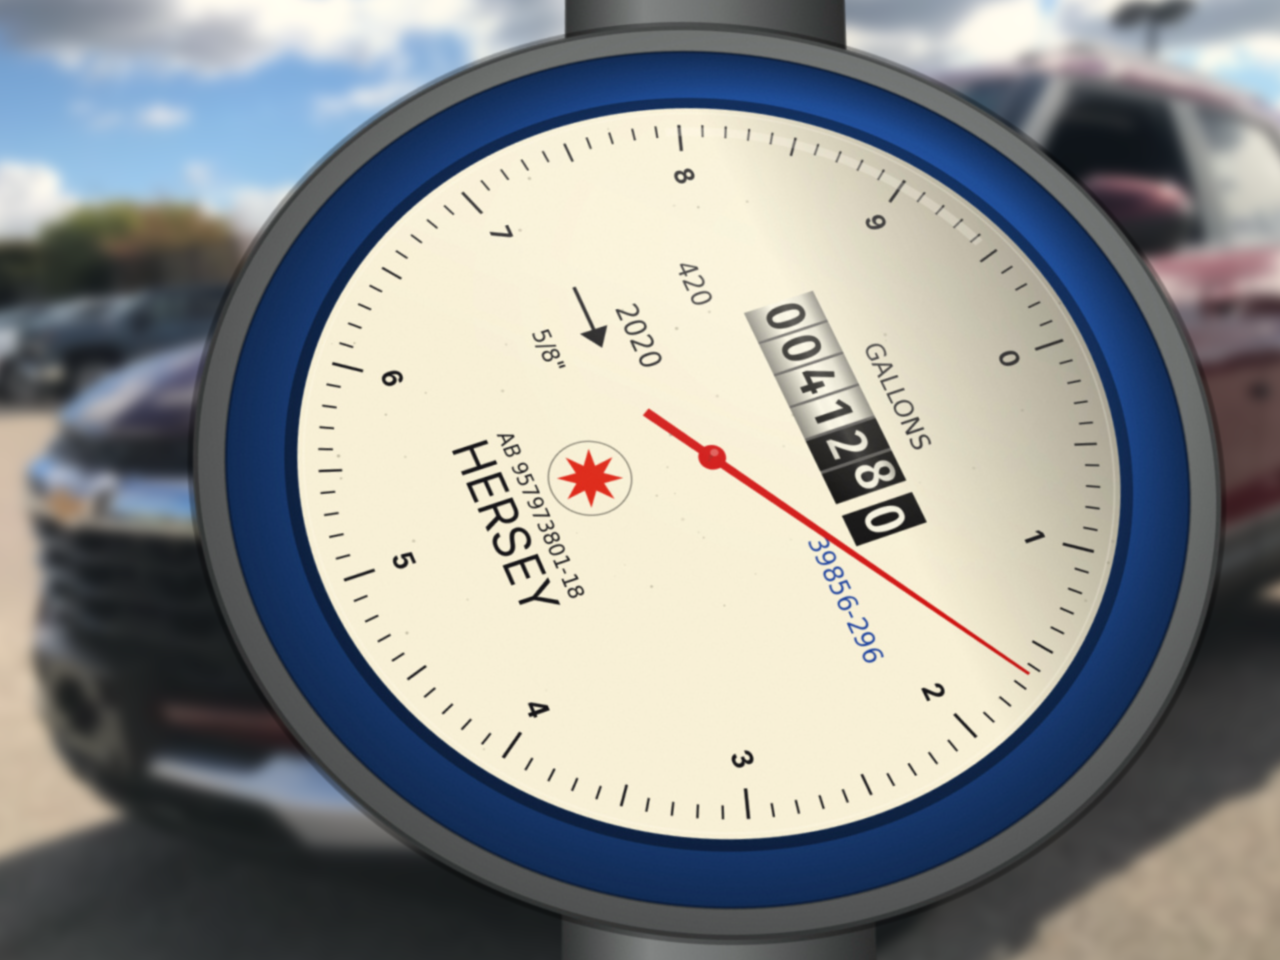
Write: 41281.6; gal
